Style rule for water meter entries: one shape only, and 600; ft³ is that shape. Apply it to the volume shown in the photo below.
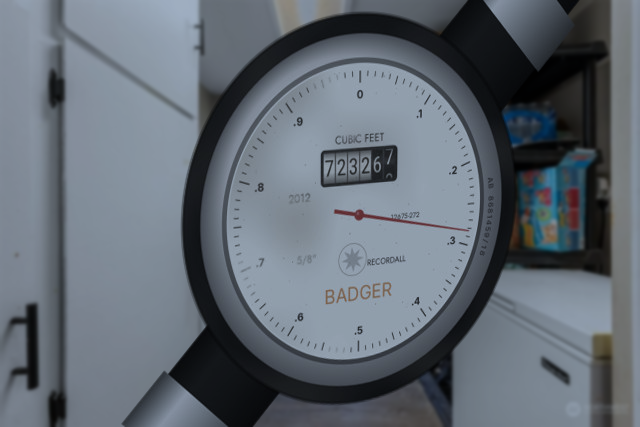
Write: 723267.28; ft³
